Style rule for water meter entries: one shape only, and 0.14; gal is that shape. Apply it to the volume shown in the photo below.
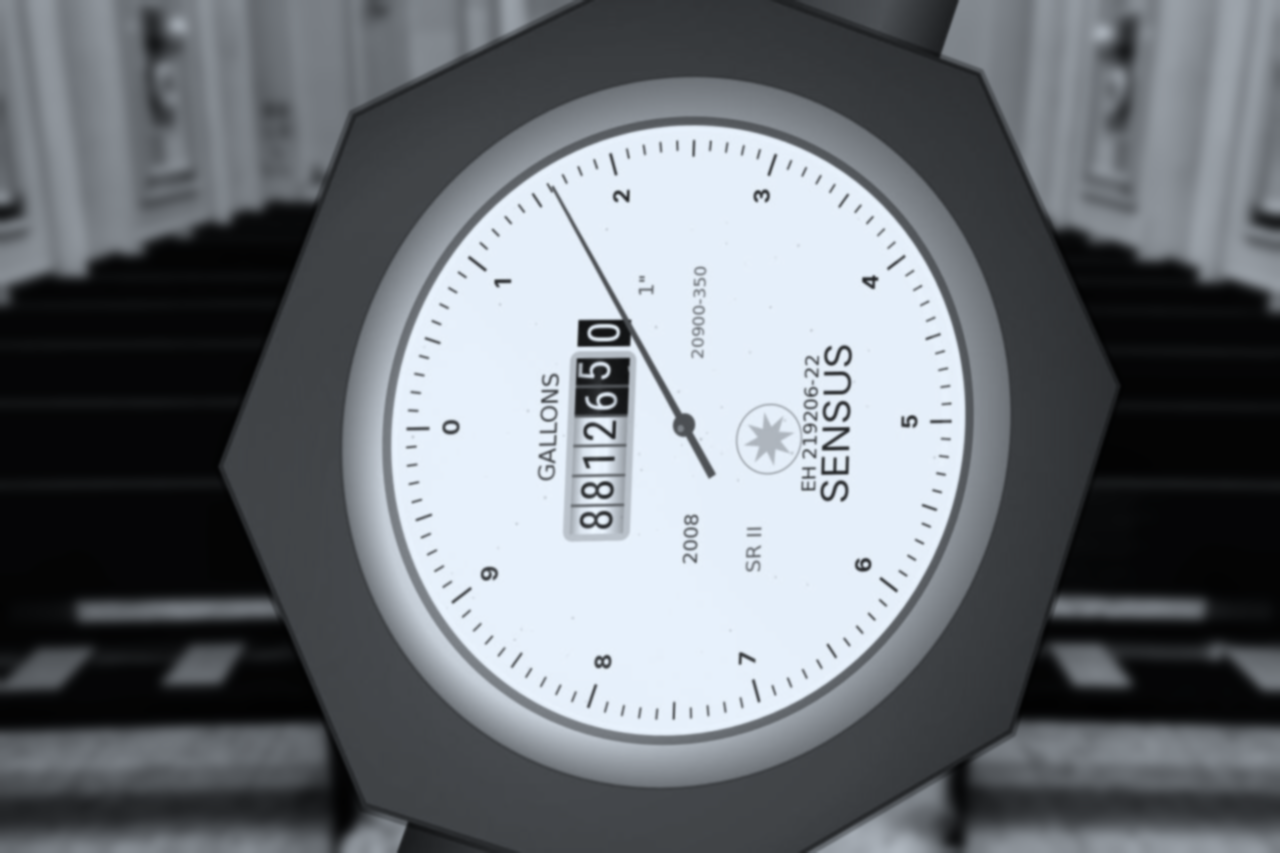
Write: 8812651.6; gal
